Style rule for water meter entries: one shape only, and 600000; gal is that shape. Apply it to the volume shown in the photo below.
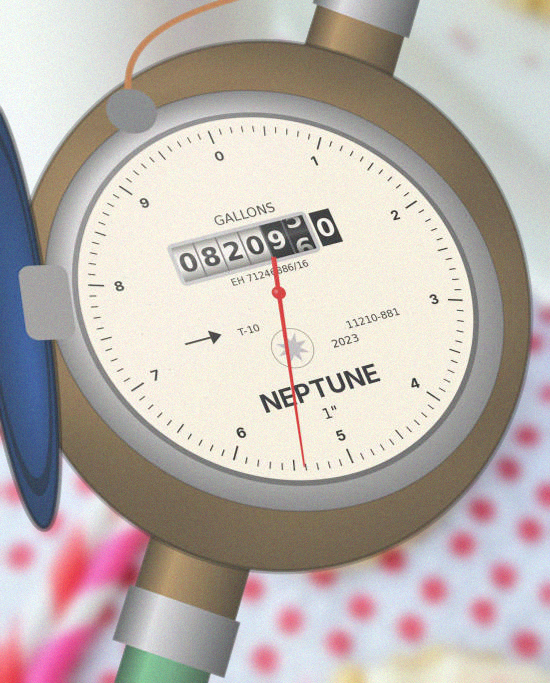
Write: 820955.4; gal
